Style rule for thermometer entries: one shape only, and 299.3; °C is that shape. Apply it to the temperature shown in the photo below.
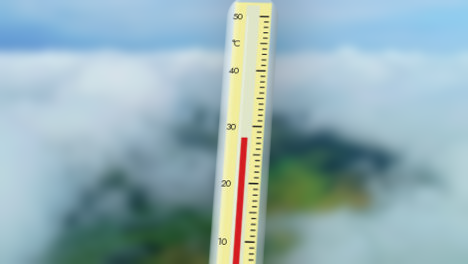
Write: 28; °C
